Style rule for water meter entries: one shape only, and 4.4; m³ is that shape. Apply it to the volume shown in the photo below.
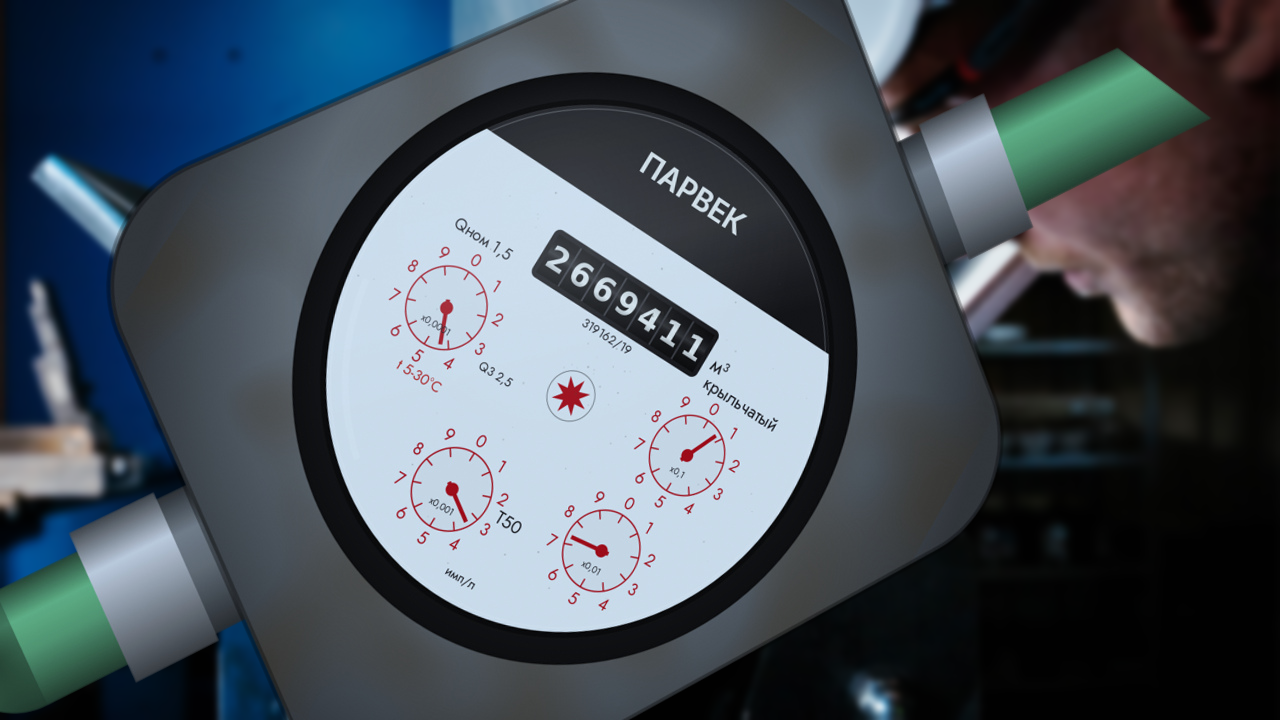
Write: 2669411.0734; m³
